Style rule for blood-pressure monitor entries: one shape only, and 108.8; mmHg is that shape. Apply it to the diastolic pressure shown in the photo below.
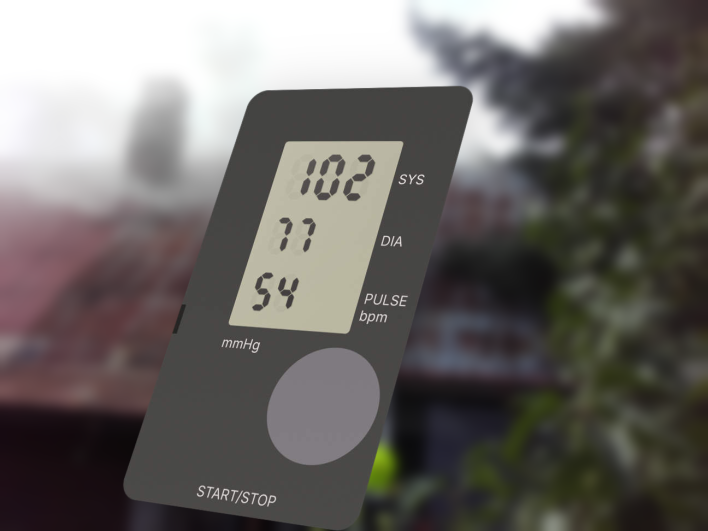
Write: 77; mmHg
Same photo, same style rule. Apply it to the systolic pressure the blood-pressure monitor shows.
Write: 102; mmHg
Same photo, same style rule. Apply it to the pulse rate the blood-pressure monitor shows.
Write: 54; bpm
